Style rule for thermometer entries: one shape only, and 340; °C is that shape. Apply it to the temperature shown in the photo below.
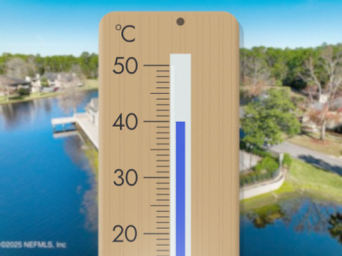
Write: 40; °C
